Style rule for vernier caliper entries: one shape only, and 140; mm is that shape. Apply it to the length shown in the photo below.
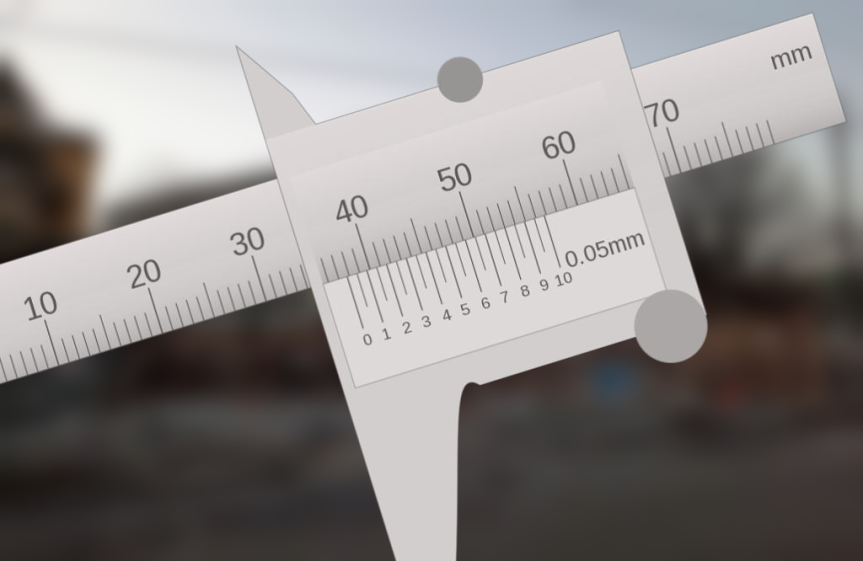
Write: 37.8; mm
